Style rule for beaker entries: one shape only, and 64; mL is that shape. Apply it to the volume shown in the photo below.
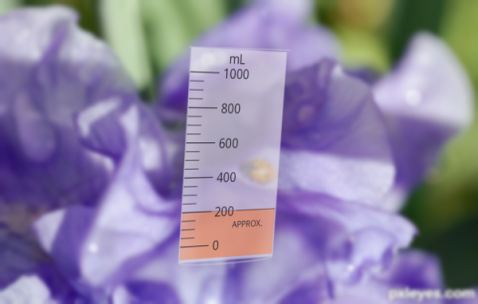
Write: 200; mL
